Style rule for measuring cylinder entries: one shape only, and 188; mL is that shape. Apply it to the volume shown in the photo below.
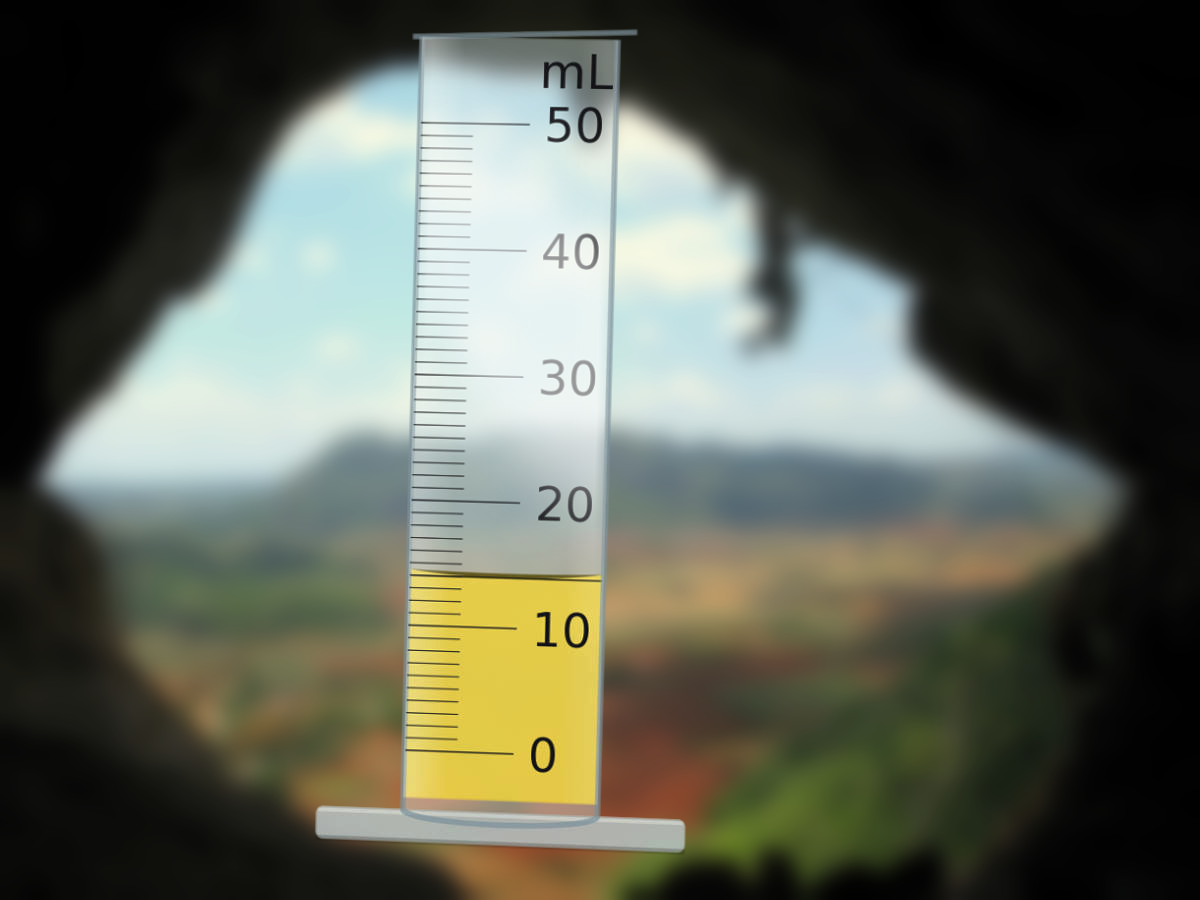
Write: 14; mL
